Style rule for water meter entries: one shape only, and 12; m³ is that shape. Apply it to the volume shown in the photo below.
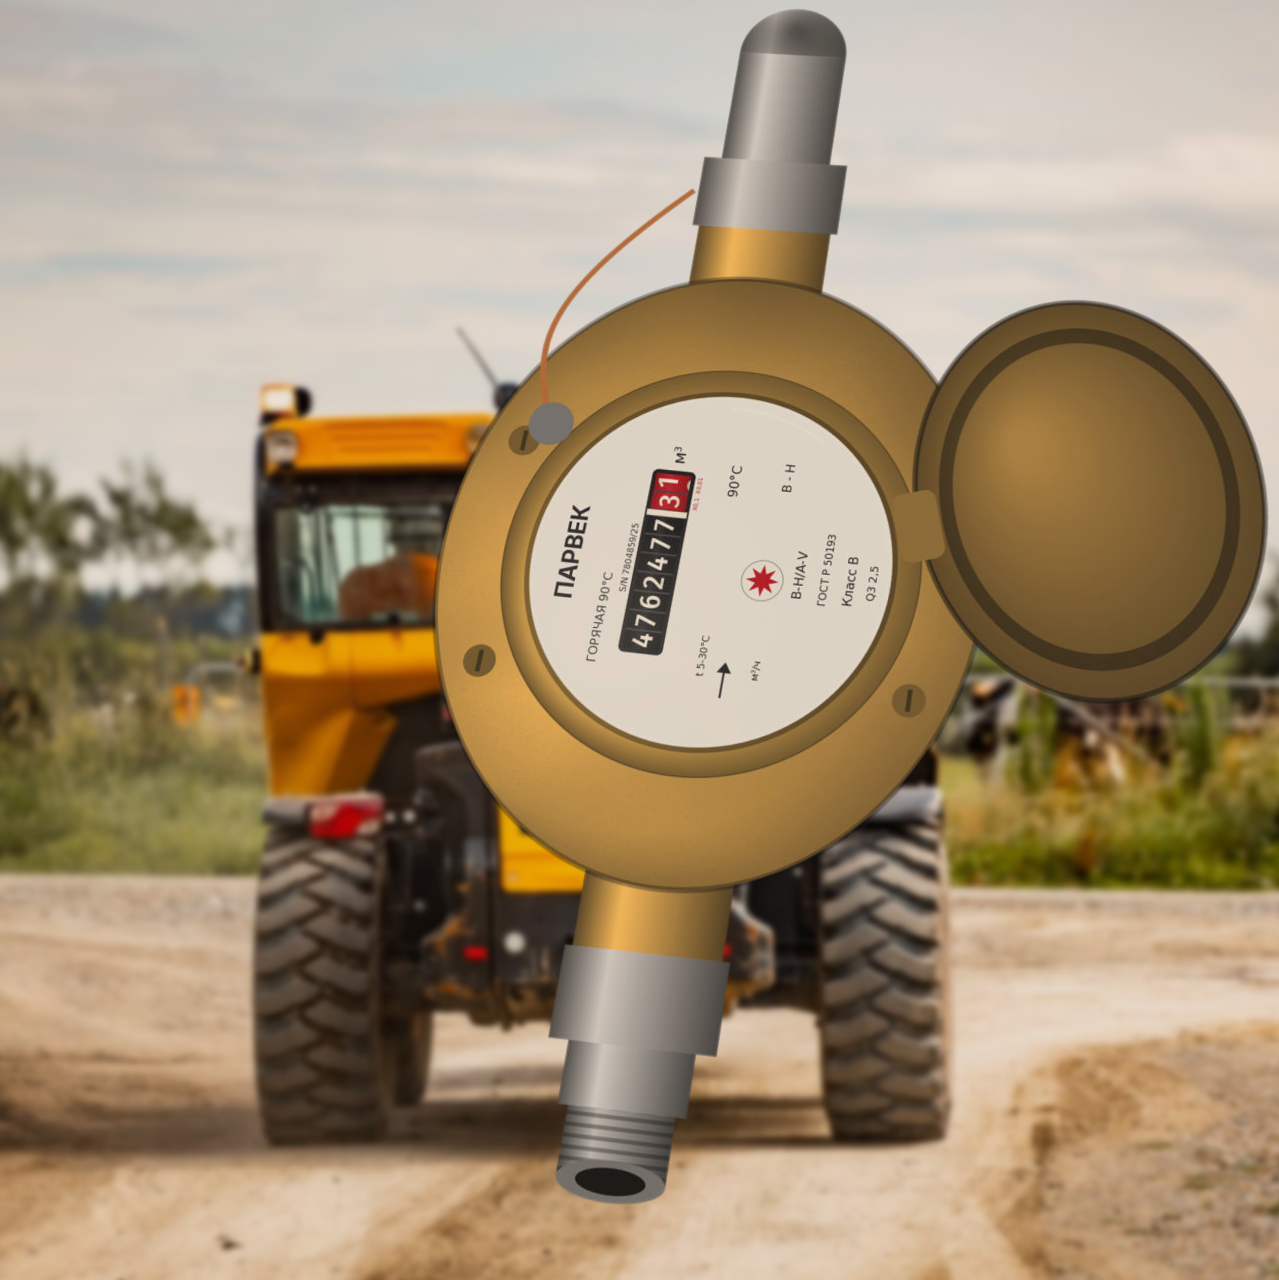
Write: 4762477.31; m³
